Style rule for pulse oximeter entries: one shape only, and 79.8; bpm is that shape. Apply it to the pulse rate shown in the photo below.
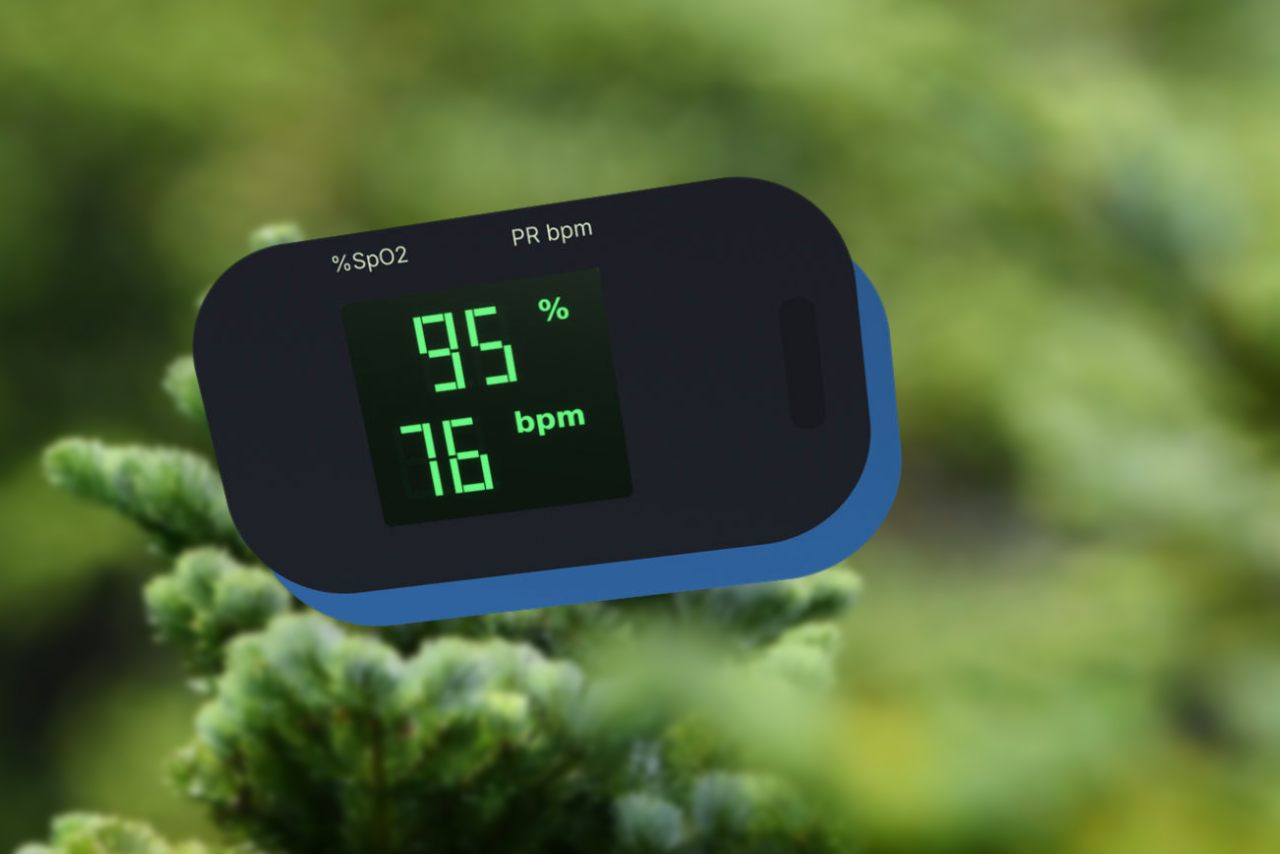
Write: 76; bpm
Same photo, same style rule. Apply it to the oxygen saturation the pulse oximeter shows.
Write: 95; %
